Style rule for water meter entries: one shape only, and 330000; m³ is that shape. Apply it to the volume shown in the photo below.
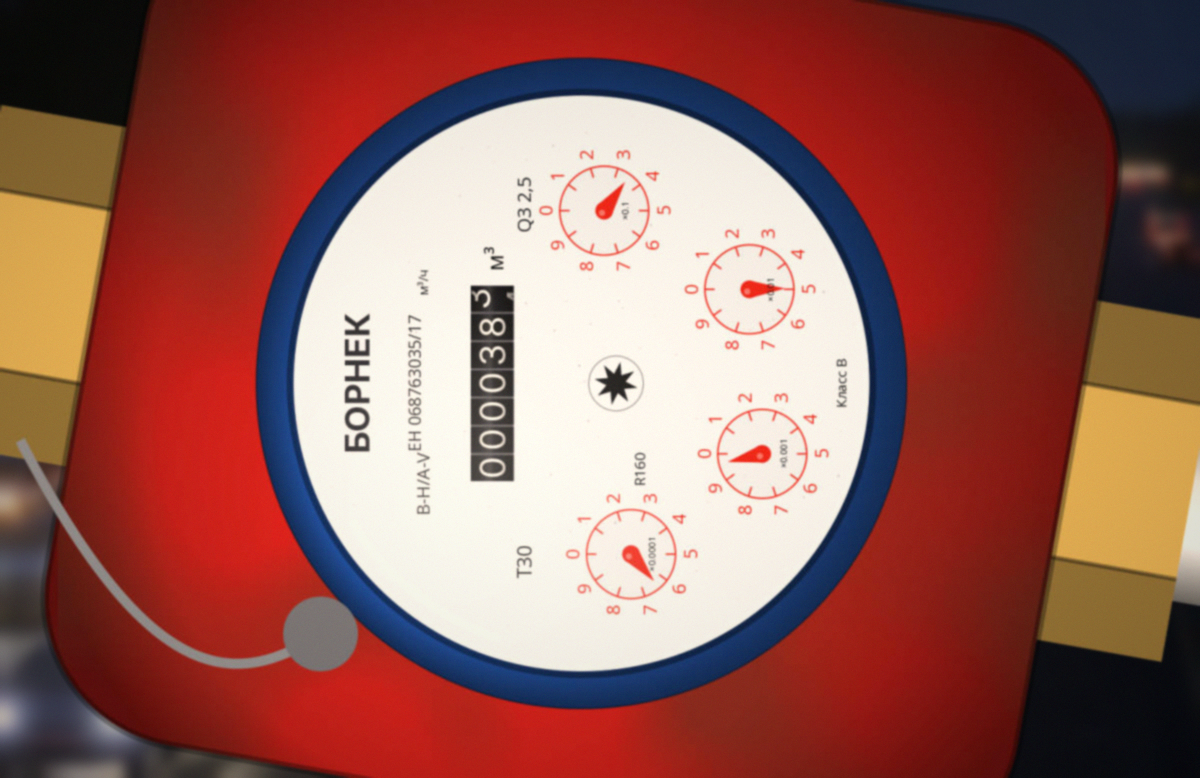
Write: 383.3496; m³
